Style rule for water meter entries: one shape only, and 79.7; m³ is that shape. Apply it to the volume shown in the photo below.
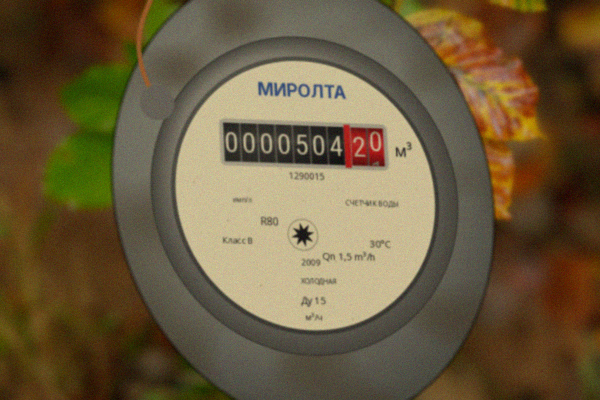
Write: 504.20; m³
